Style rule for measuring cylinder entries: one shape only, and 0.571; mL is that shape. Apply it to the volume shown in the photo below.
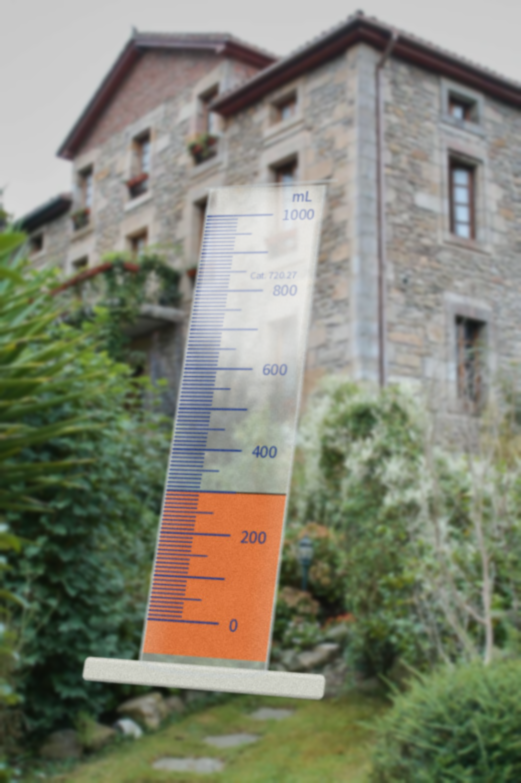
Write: 300; mL
